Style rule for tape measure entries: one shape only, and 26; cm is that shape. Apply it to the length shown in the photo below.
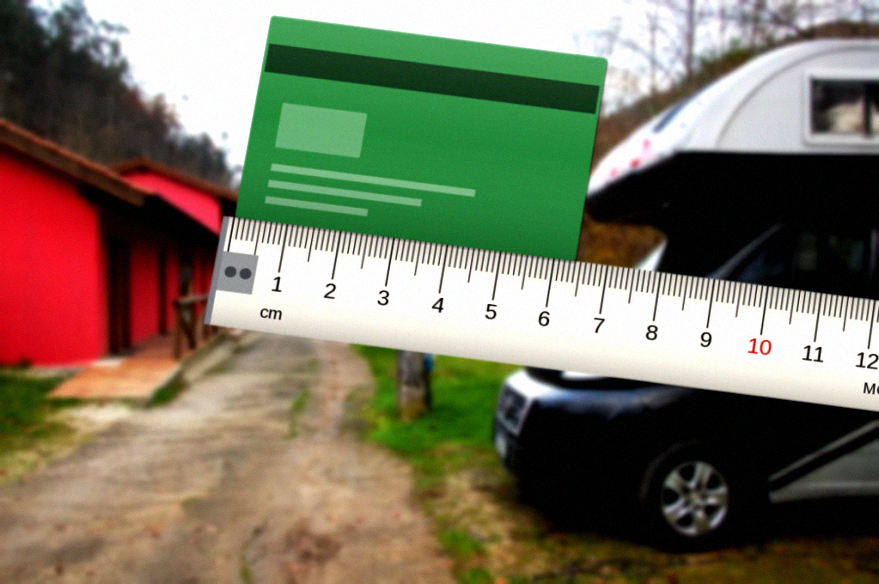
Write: 6.4; cm
